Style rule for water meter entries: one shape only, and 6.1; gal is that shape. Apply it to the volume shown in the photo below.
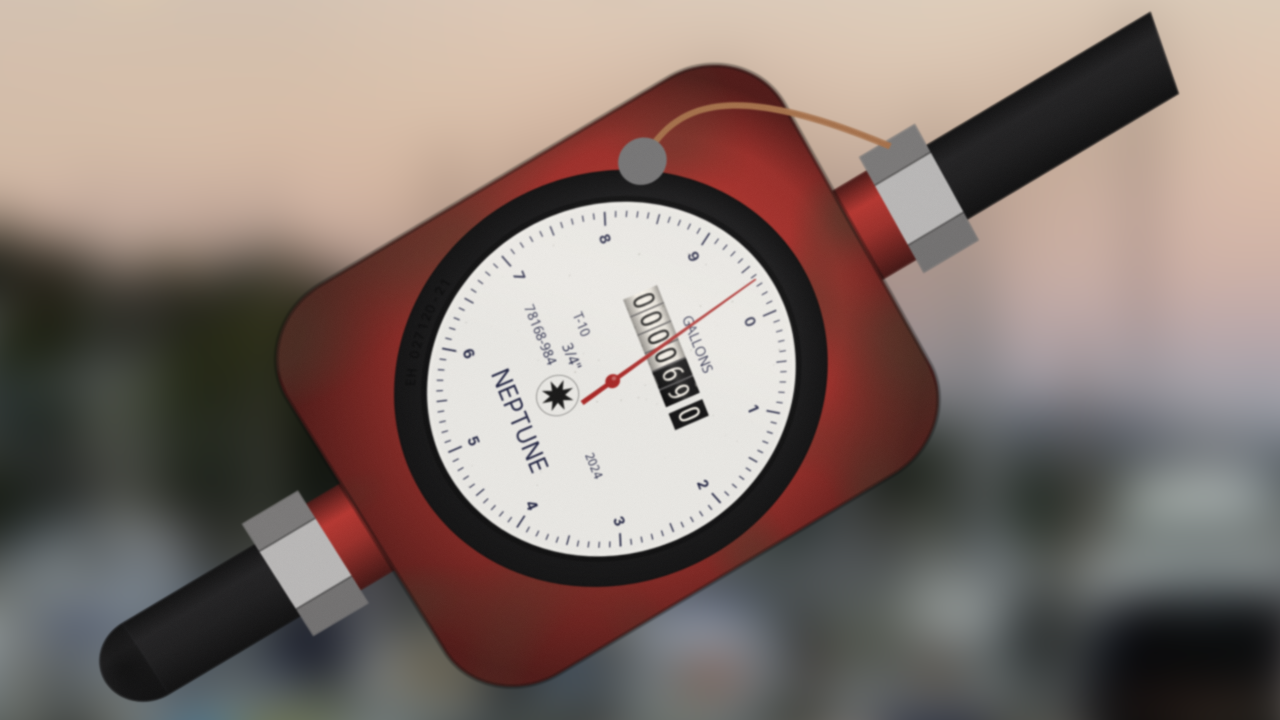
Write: 689.6; gal
